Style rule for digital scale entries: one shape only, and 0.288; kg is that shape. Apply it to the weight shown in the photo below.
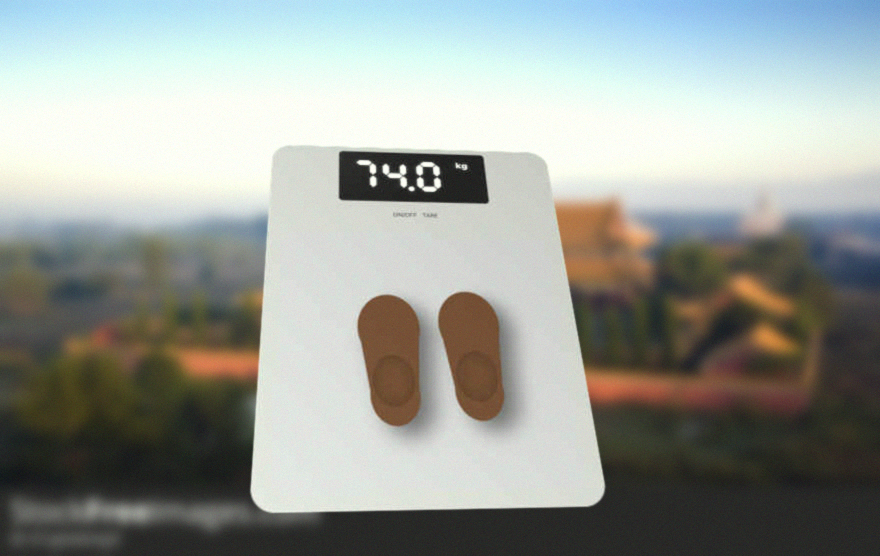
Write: 74.0; kg
